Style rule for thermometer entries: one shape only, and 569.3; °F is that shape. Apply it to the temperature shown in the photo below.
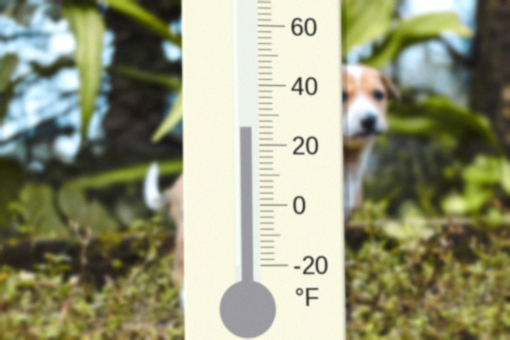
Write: 26; °F
